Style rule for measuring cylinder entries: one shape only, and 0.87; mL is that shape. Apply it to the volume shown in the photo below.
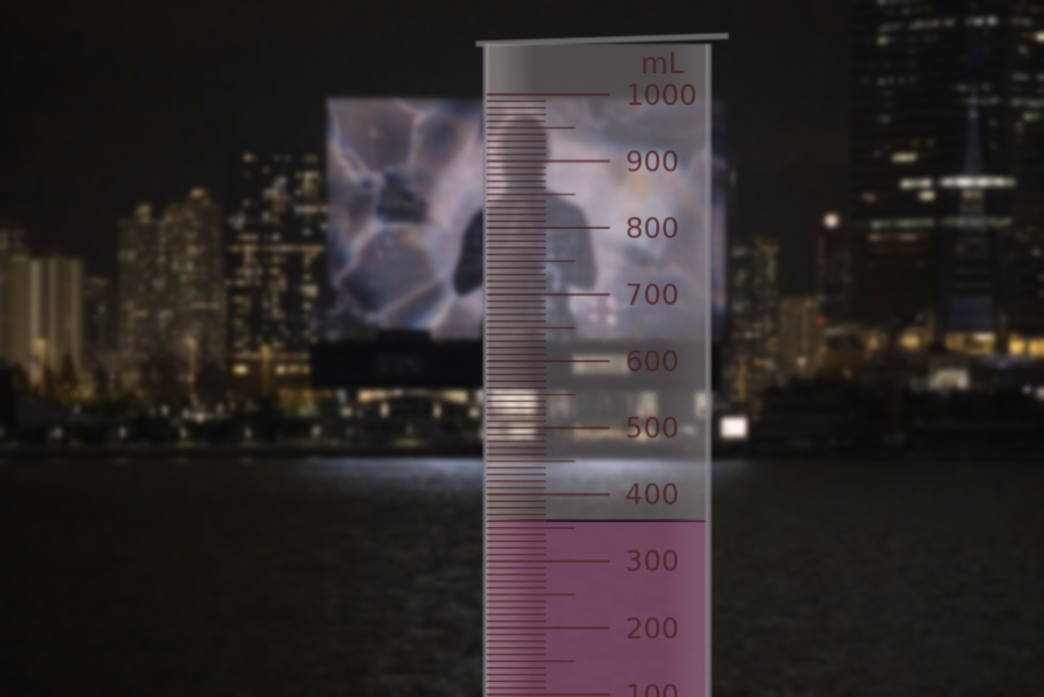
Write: 360; mL
